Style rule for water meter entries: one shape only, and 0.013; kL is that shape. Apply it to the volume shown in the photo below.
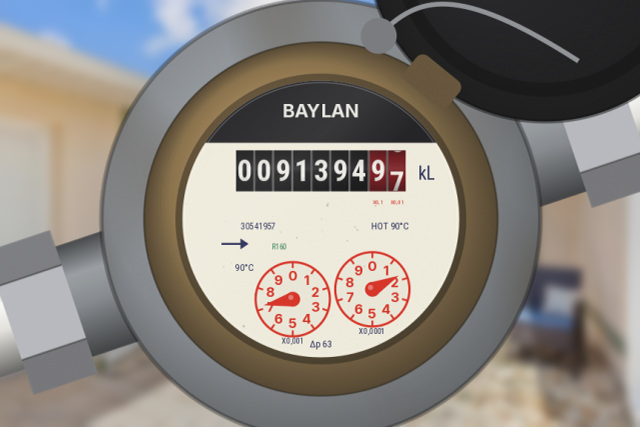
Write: 91394.9671; kL
